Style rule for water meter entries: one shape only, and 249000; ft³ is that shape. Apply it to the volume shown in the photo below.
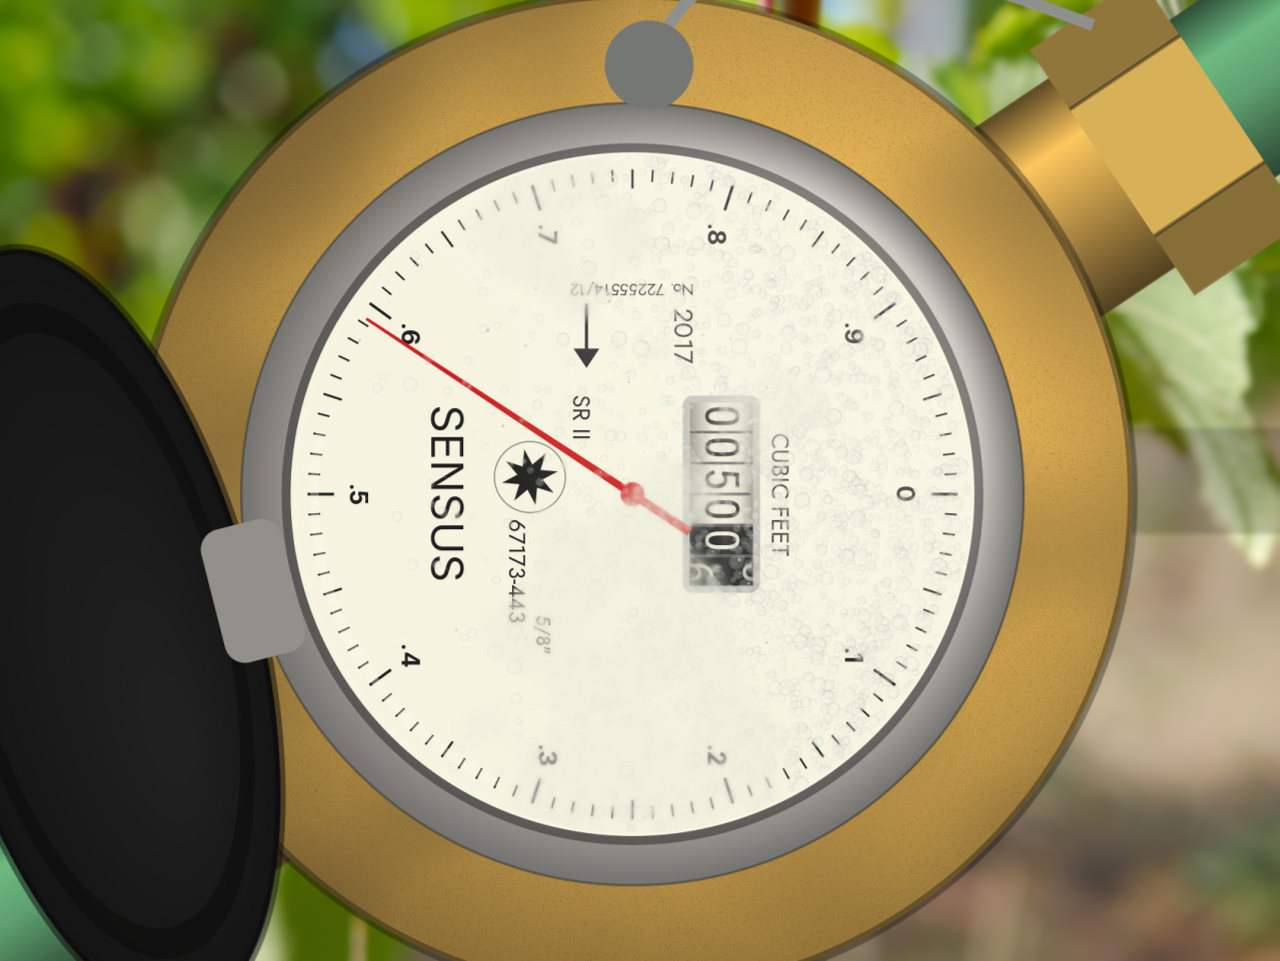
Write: 5005.59; ft³
